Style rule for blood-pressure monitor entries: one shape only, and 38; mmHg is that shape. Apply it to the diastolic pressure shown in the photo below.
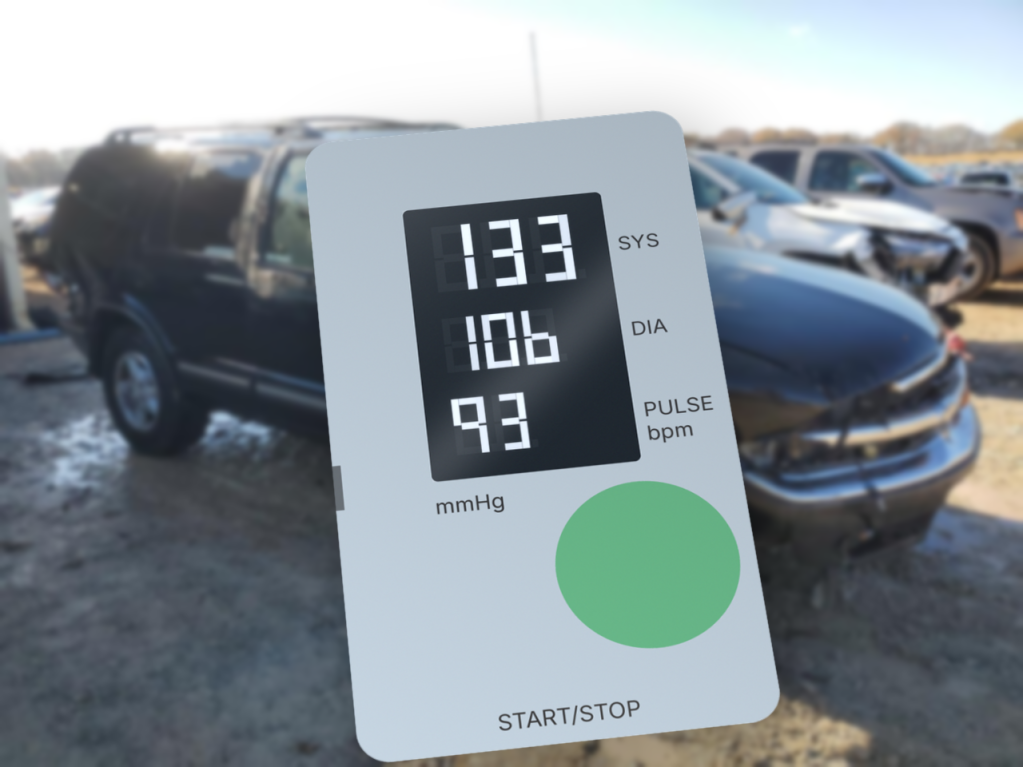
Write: 106; mmHg
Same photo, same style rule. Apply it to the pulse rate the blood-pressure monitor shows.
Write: 93; bpm
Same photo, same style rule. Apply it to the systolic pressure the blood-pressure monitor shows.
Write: 133; mmHg
